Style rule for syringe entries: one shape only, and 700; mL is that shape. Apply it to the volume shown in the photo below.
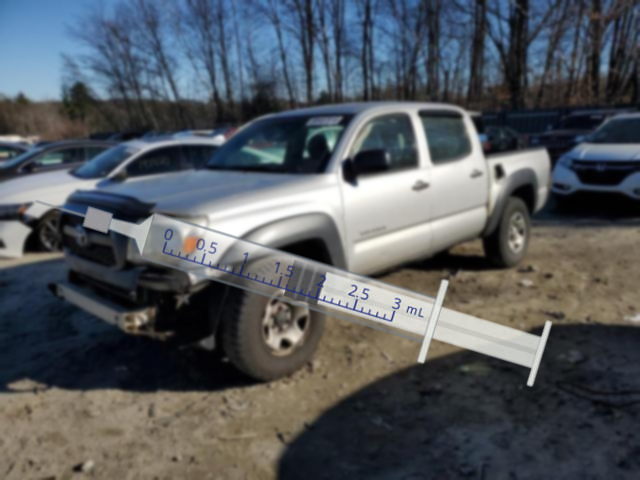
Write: 1.6; mL
